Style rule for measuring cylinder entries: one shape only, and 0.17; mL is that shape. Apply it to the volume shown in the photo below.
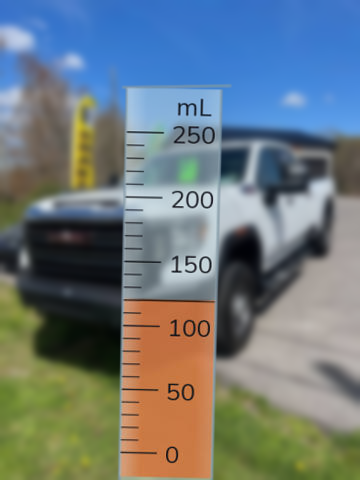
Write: 120; mL
